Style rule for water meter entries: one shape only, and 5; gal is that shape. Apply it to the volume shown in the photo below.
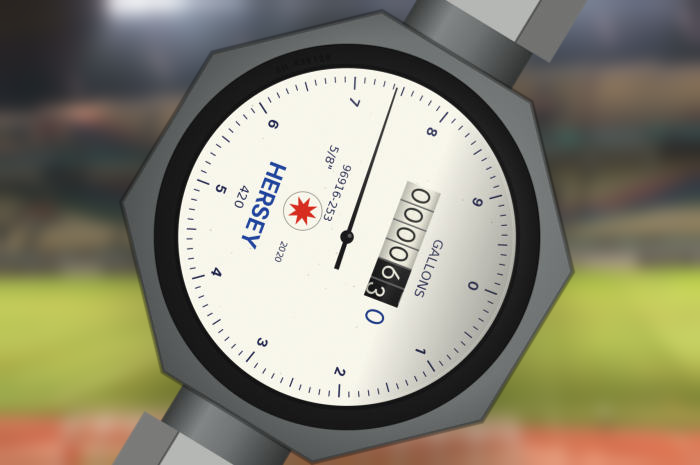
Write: 627.4; gal
